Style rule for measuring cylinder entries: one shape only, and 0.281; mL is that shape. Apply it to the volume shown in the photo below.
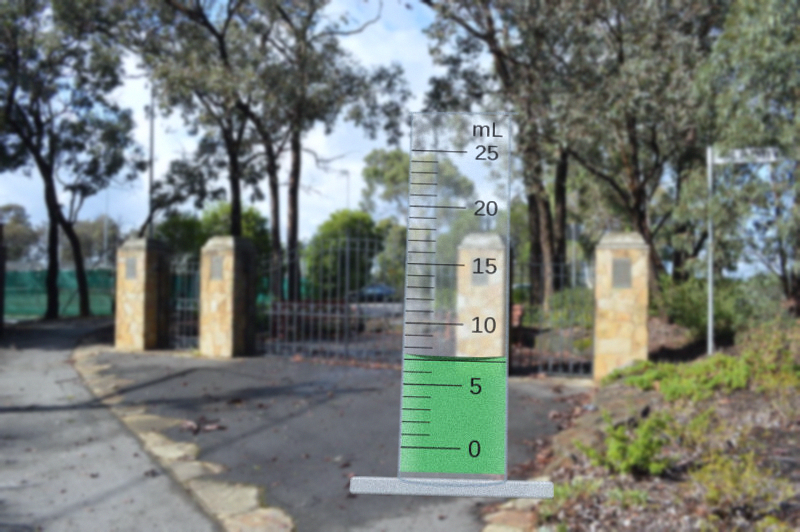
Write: 7; mL
